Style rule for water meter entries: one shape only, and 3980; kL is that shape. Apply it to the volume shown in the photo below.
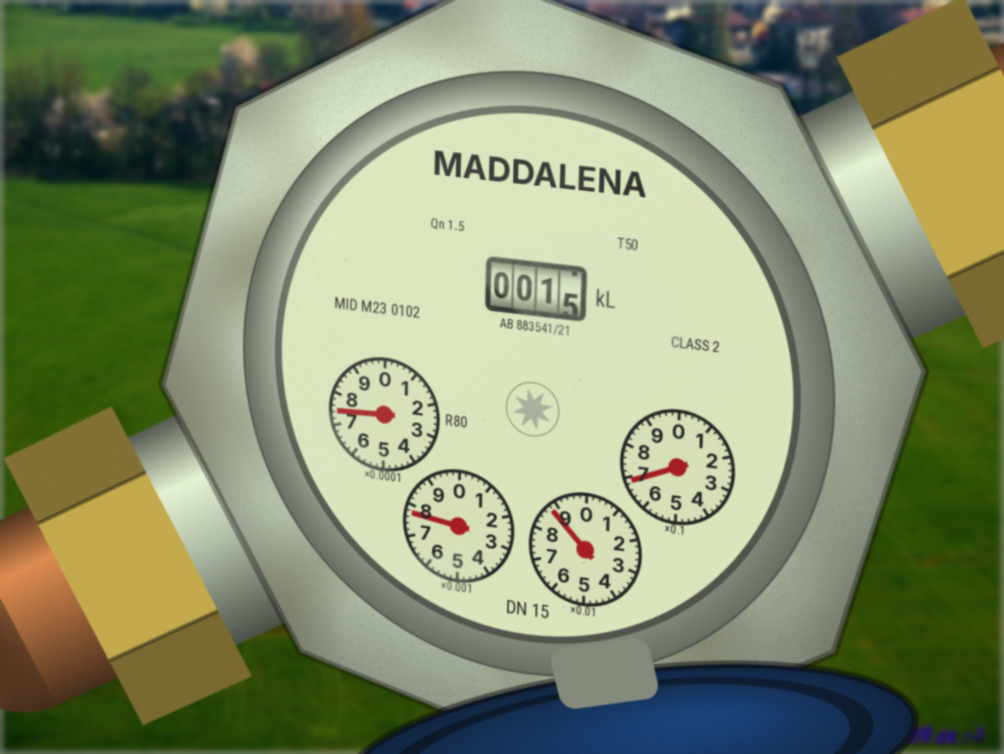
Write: 14.6877; kL
